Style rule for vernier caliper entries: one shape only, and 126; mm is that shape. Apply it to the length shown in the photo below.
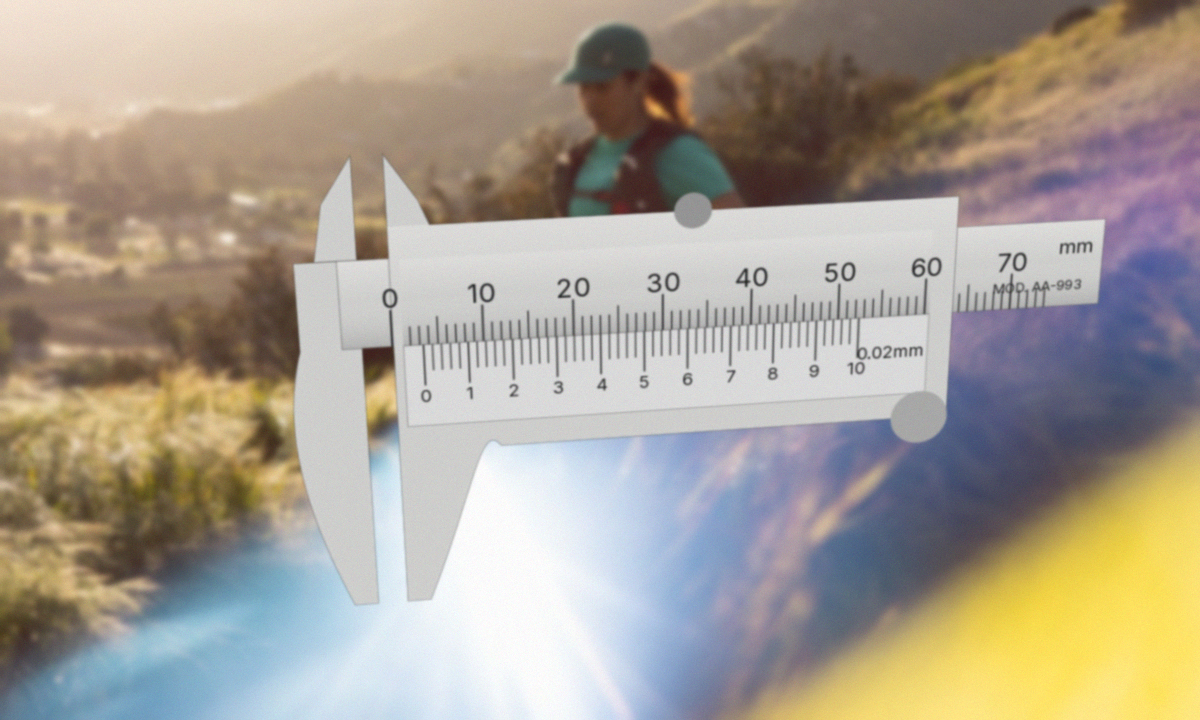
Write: 3.4; mm
